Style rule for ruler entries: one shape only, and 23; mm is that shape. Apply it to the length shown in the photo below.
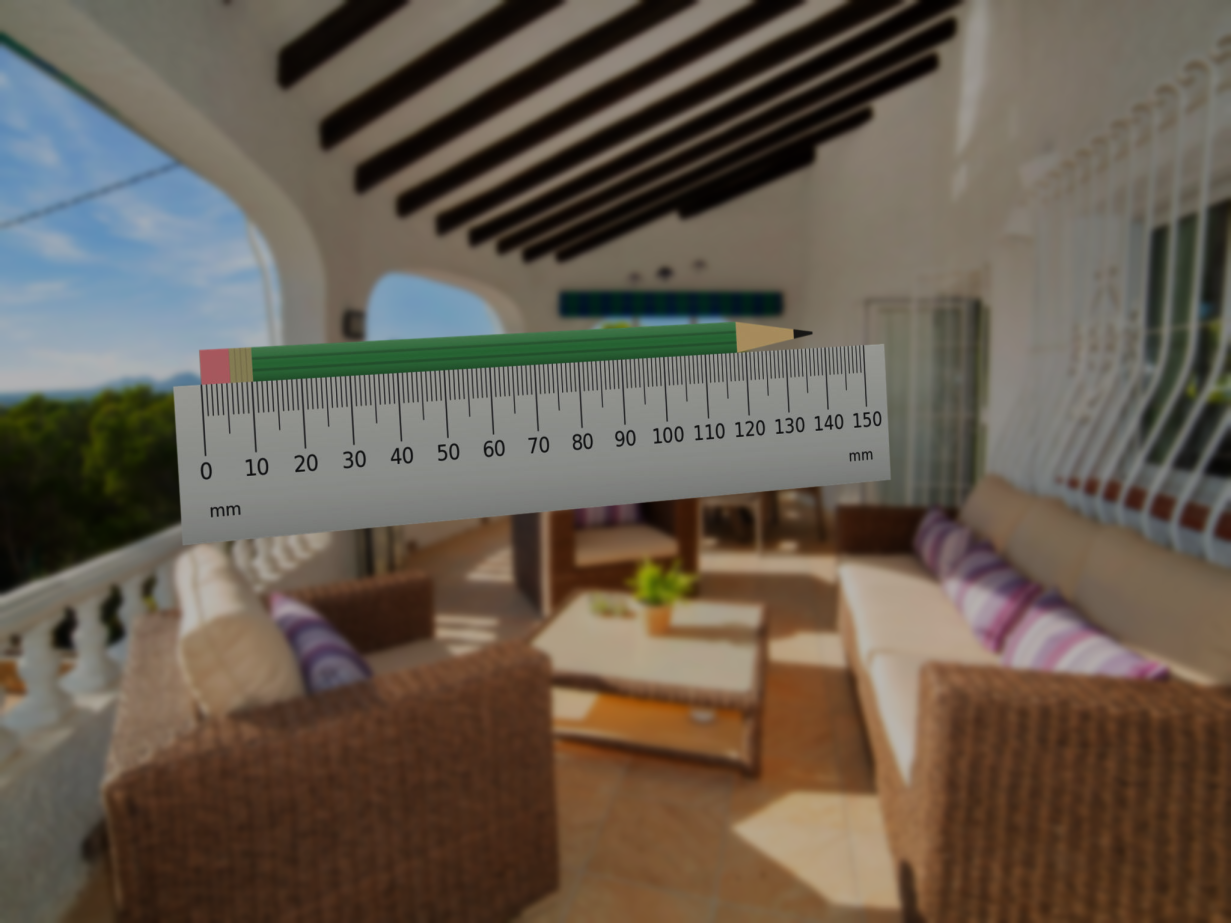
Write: 137; mm
